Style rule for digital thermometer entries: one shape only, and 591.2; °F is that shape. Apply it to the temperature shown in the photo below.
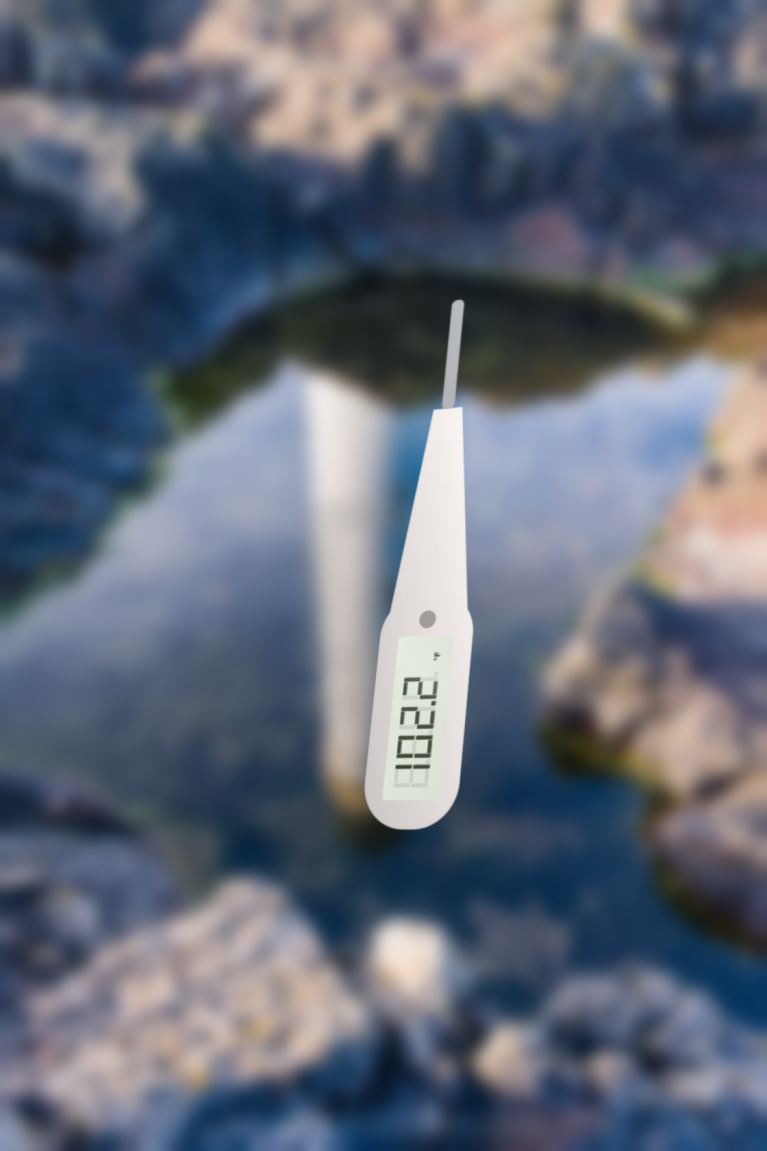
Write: 102.2; °F
